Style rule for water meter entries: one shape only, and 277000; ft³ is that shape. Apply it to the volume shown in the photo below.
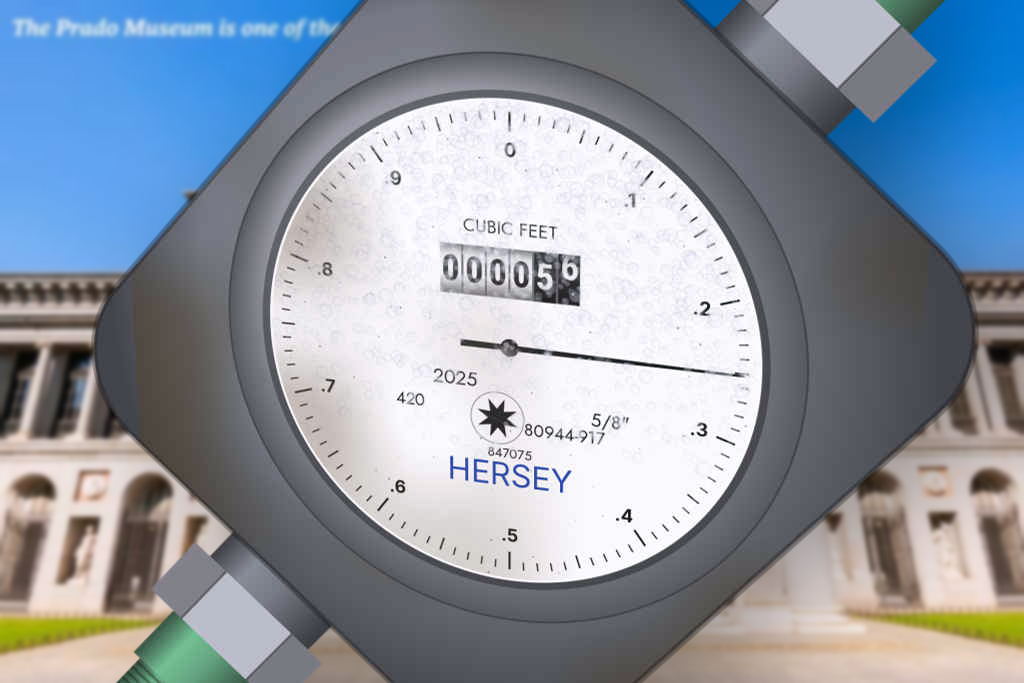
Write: 56.25; ft³
